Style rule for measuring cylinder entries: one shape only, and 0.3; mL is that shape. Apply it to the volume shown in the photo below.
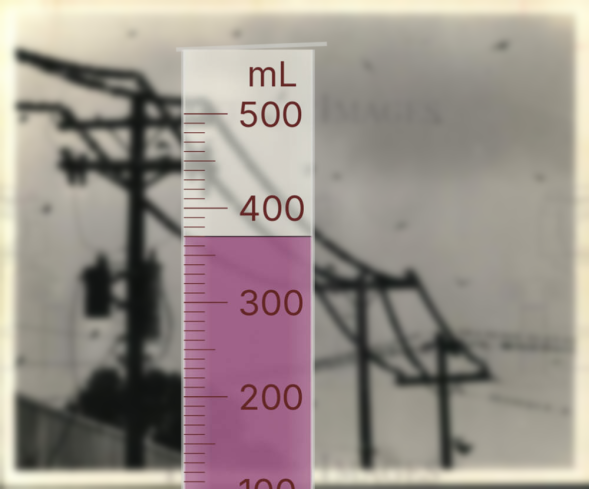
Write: 370; mL
